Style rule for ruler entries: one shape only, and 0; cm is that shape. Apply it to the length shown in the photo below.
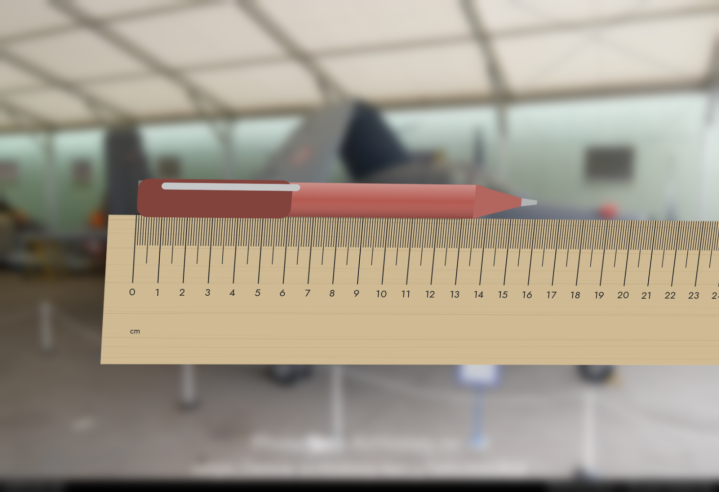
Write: 16; cm
